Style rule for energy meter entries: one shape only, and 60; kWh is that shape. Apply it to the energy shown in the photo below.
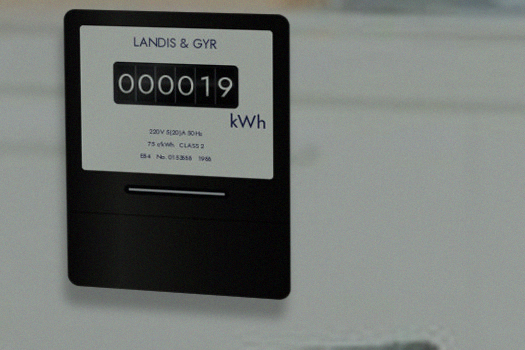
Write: 19; kWh
